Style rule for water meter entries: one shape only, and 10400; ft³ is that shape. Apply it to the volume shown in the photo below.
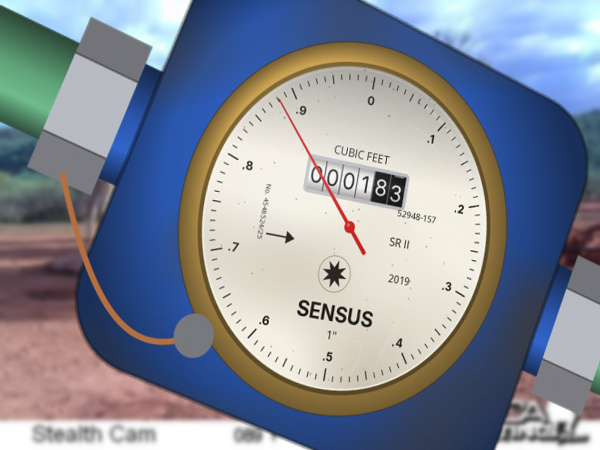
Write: 182.88; ft³
